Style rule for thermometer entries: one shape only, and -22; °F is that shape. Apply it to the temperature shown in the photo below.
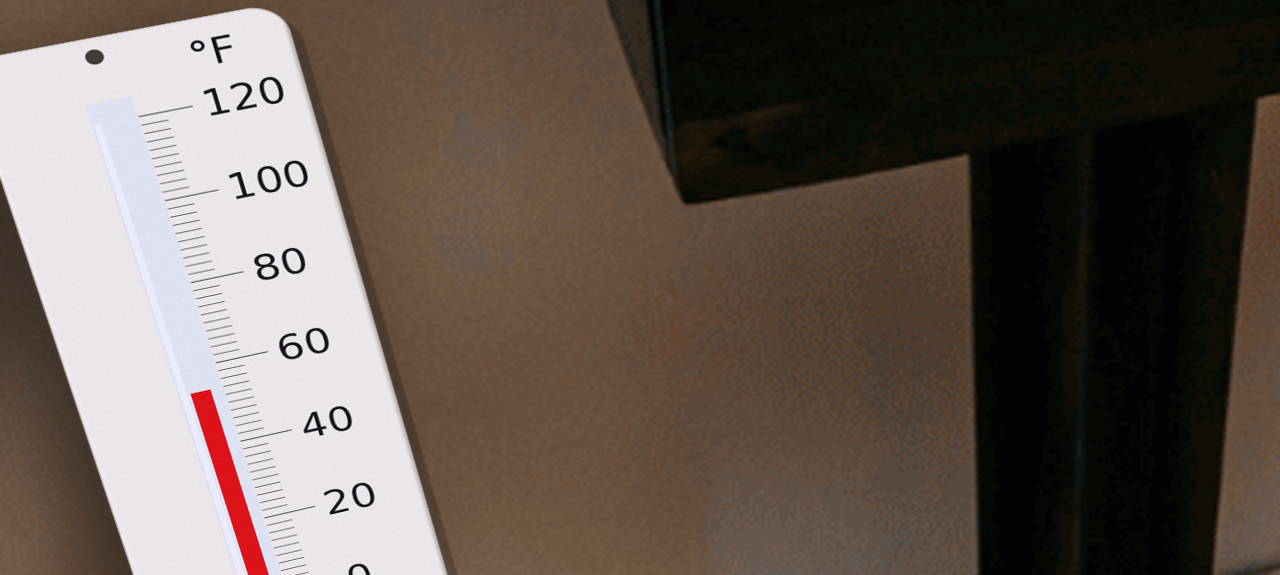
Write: 54; °F
